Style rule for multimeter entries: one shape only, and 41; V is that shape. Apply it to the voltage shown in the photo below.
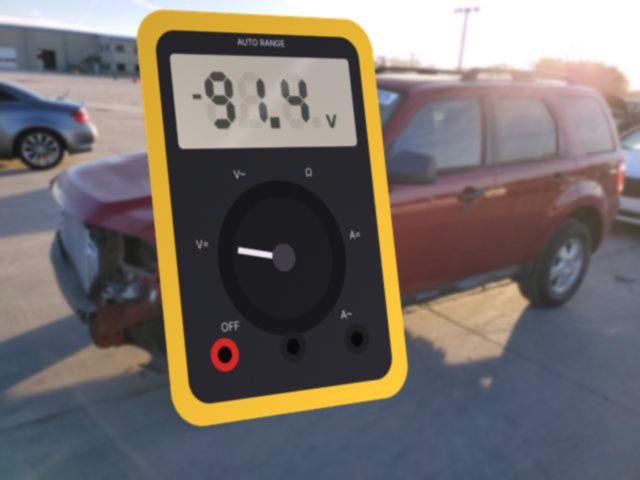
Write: -91.4; V
